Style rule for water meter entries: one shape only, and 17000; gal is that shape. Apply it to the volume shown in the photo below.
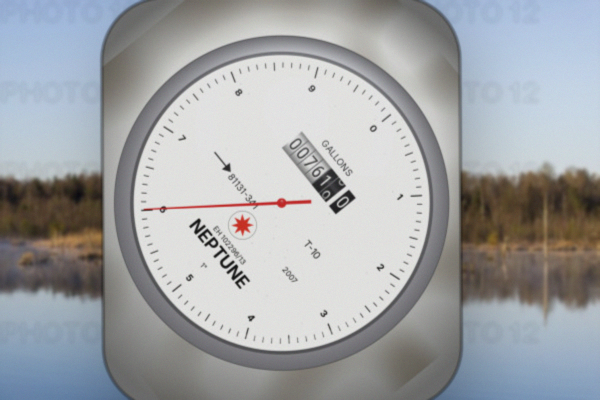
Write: 76186.0; gal
